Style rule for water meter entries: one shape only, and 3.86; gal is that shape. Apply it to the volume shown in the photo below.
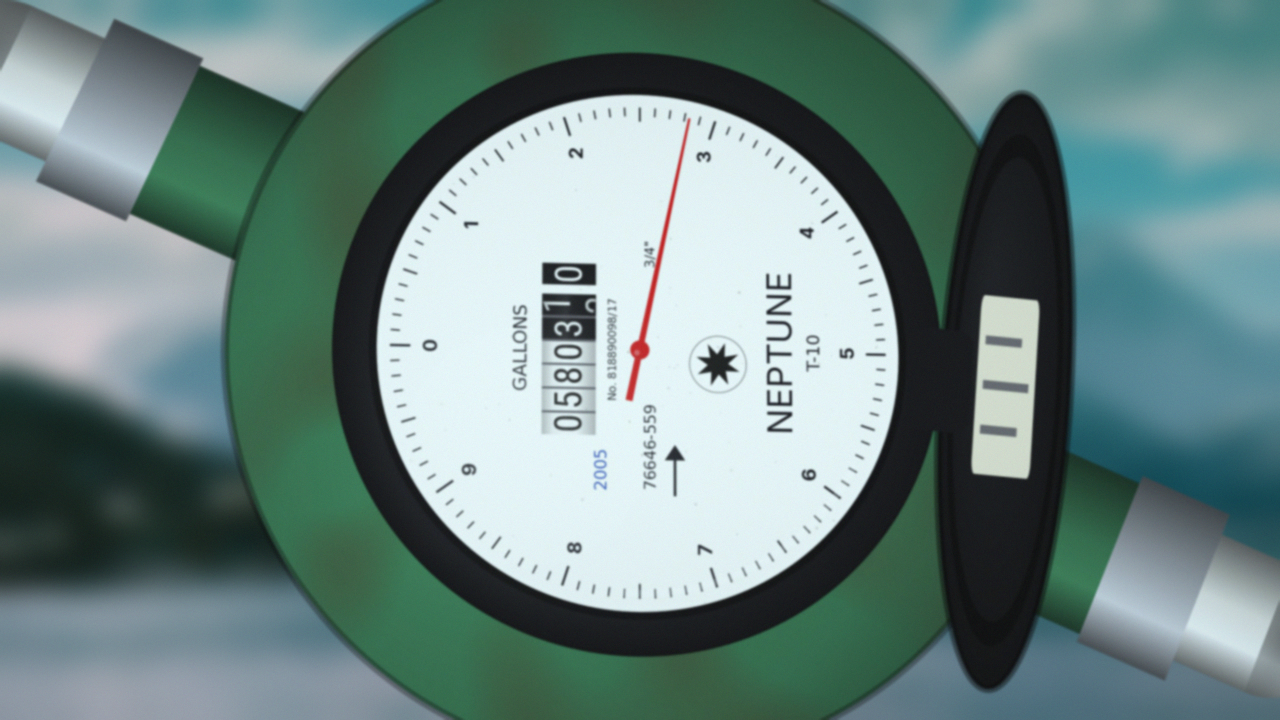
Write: 580312.8; gal
